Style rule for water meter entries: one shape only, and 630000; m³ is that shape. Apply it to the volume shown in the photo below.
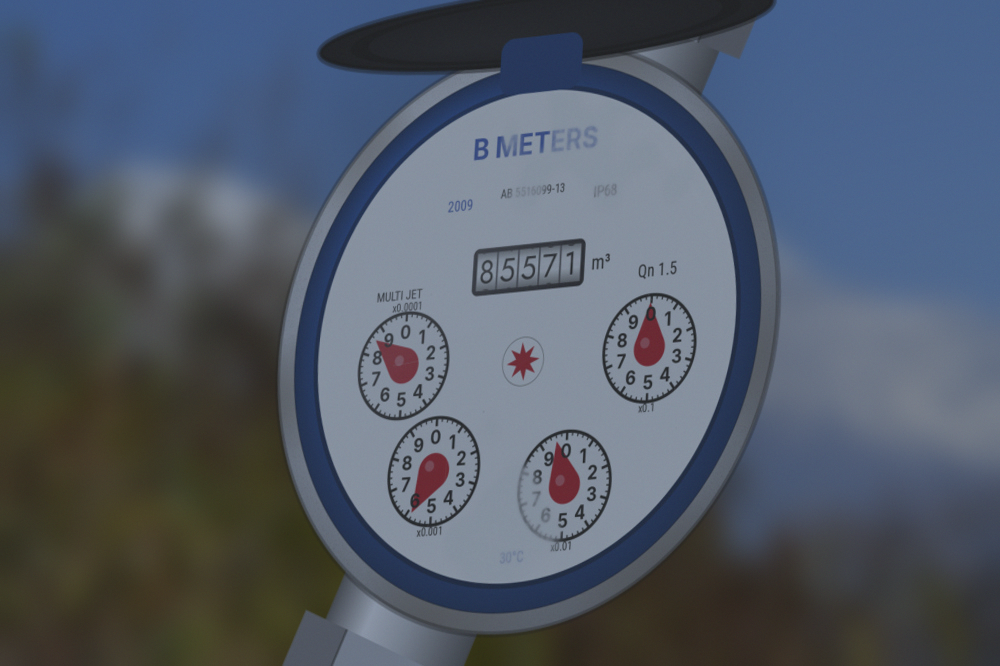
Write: 85570.9958; m³
